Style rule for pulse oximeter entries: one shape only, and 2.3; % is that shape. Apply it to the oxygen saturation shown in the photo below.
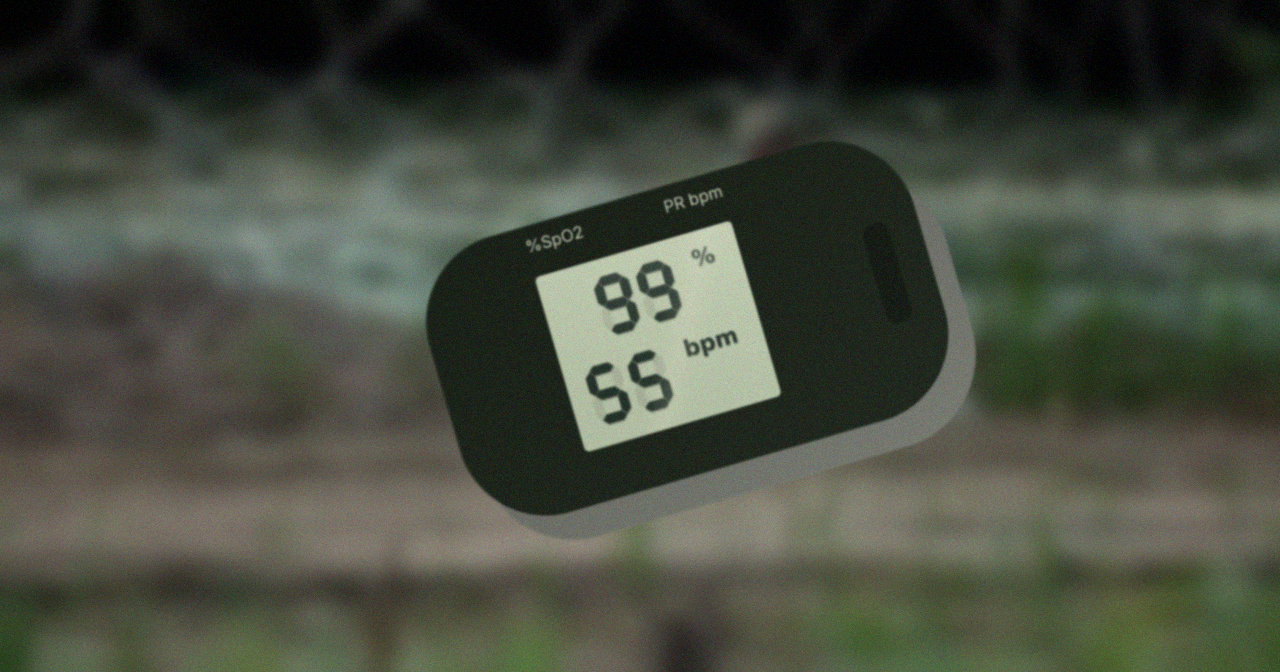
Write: 99; %
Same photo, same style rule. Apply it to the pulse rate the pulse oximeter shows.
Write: 55; bpm
